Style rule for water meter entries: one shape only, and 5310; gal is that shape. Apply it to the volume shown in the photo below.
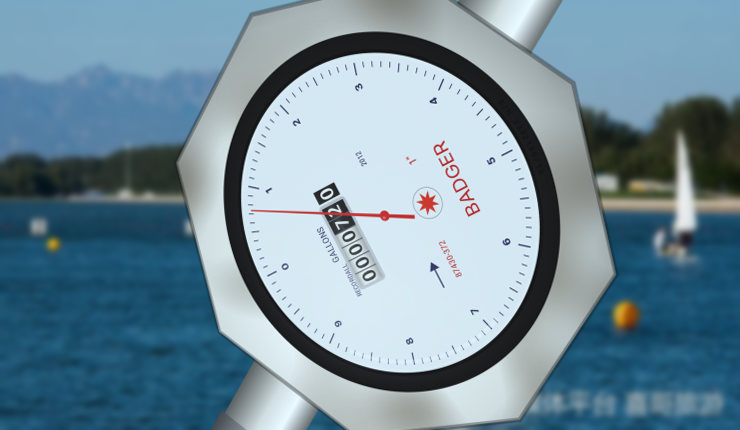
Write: 720.7; gal
